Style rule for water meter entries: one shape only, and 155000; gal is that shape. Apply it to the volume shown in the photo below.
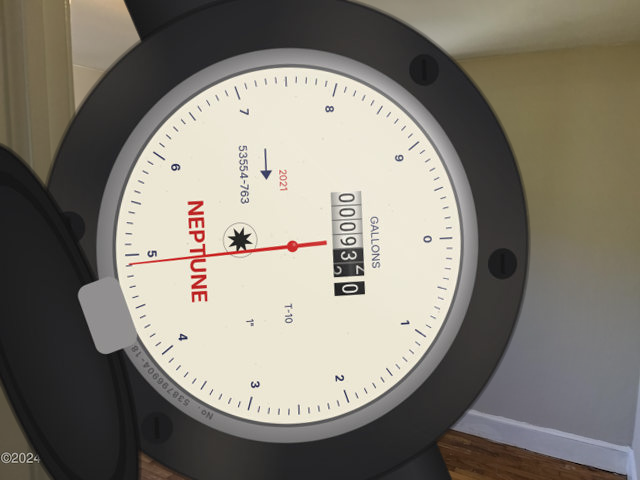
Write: 9324.9; gal
